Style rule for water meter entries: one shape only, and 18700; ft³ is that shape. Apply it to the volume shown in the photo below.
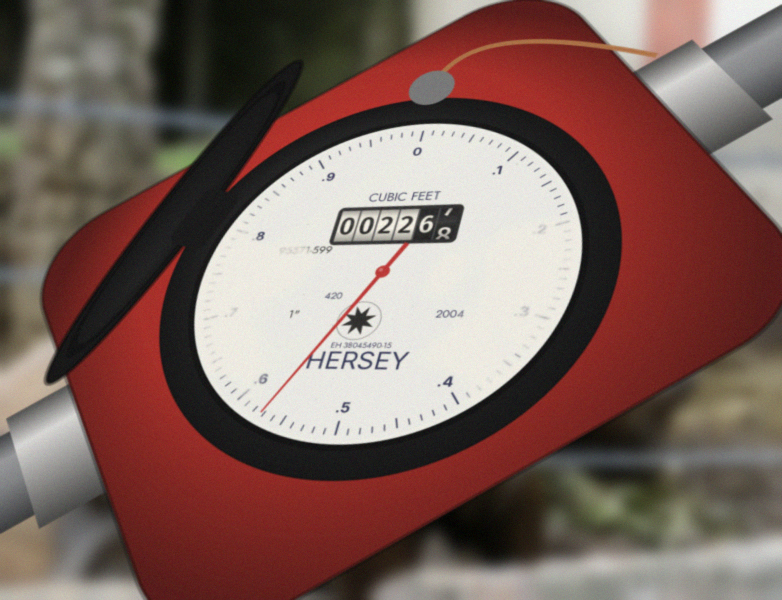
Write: 2267.57; ft³
